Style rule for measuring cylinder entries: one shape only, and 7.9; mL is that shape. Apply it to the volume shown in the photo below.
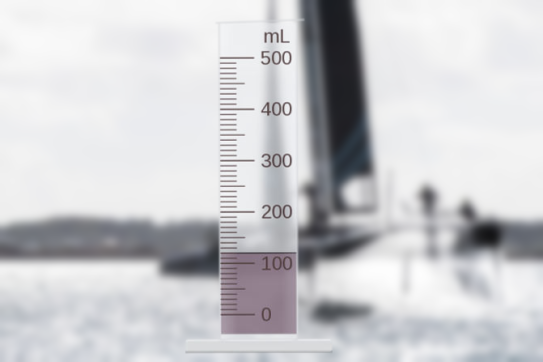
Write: 120; mL
